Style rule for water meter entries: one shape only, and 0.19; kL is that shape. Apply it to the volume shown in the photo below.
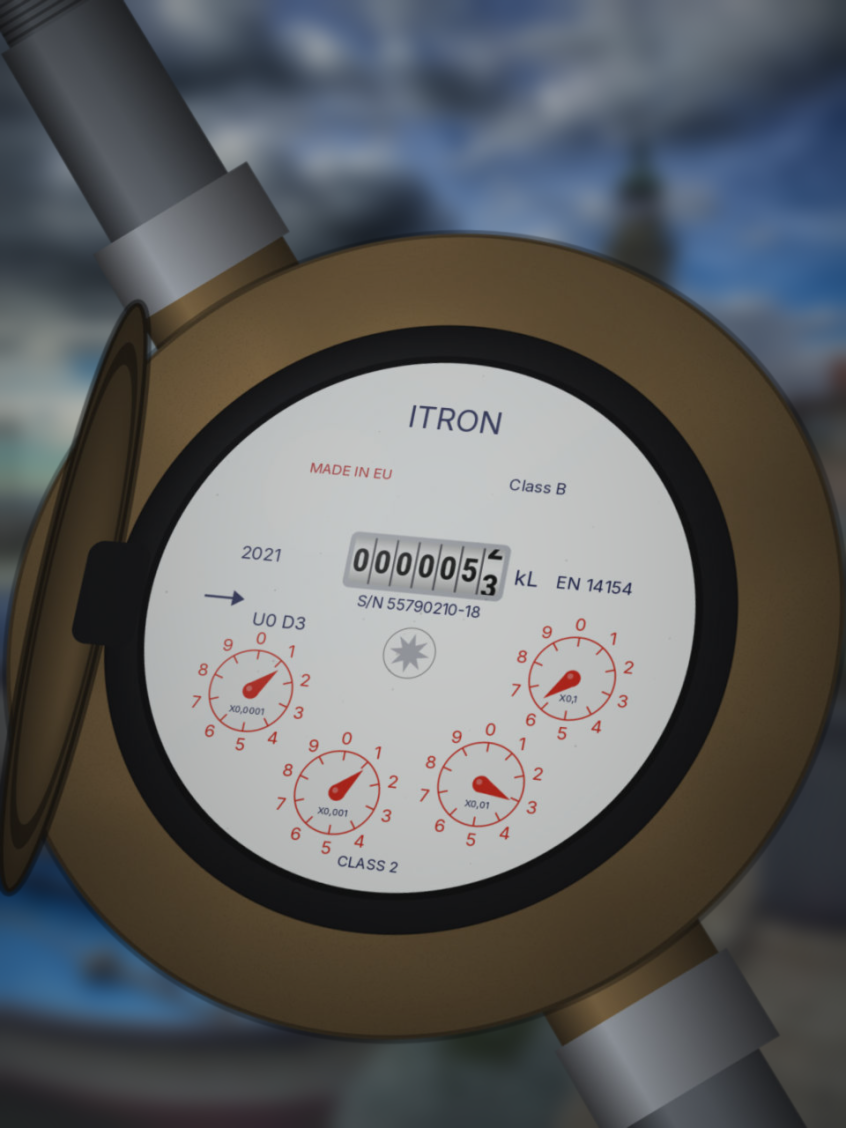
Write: 52.6311; kL
